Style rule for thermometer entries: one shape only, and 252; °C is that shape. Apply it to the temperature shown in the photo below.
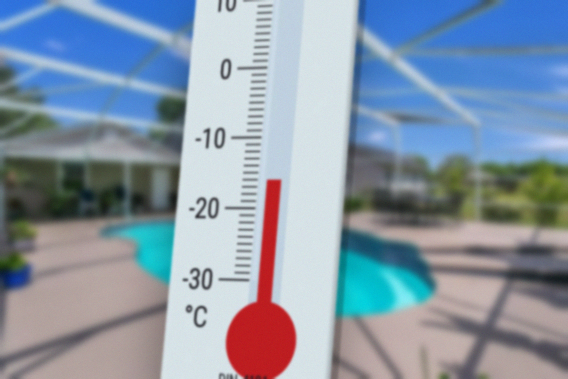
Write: -16; °C
